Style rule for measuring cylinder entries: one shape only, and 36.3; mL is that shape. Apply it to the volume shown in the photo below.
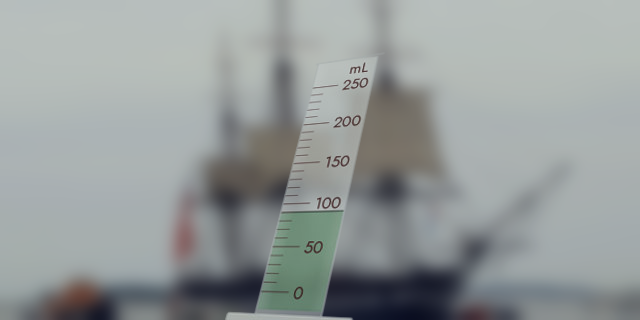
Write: 90; mL
